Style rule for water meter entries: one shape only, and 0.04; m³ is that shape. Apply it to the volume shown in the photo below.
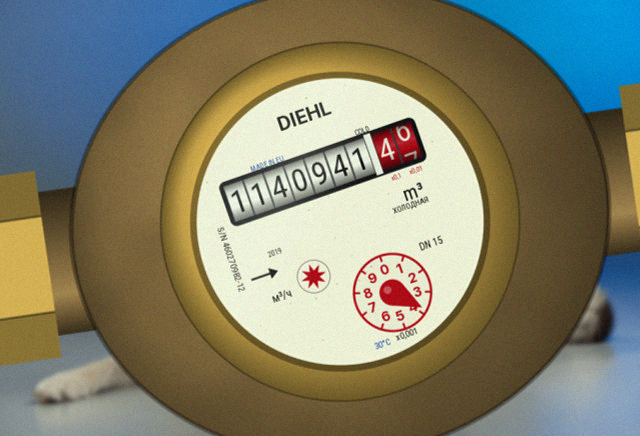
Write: 1140941.463; m³
